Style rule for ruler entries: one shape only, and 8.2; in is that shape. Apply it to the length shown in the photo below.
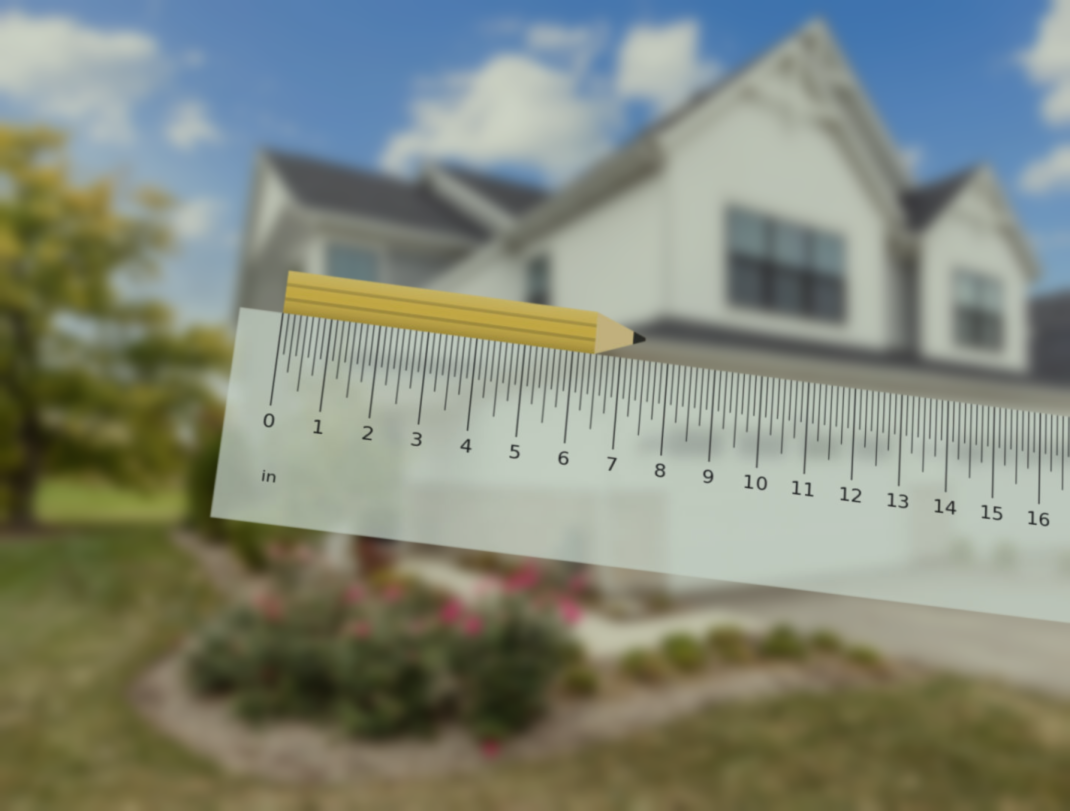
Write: 7.5; in
